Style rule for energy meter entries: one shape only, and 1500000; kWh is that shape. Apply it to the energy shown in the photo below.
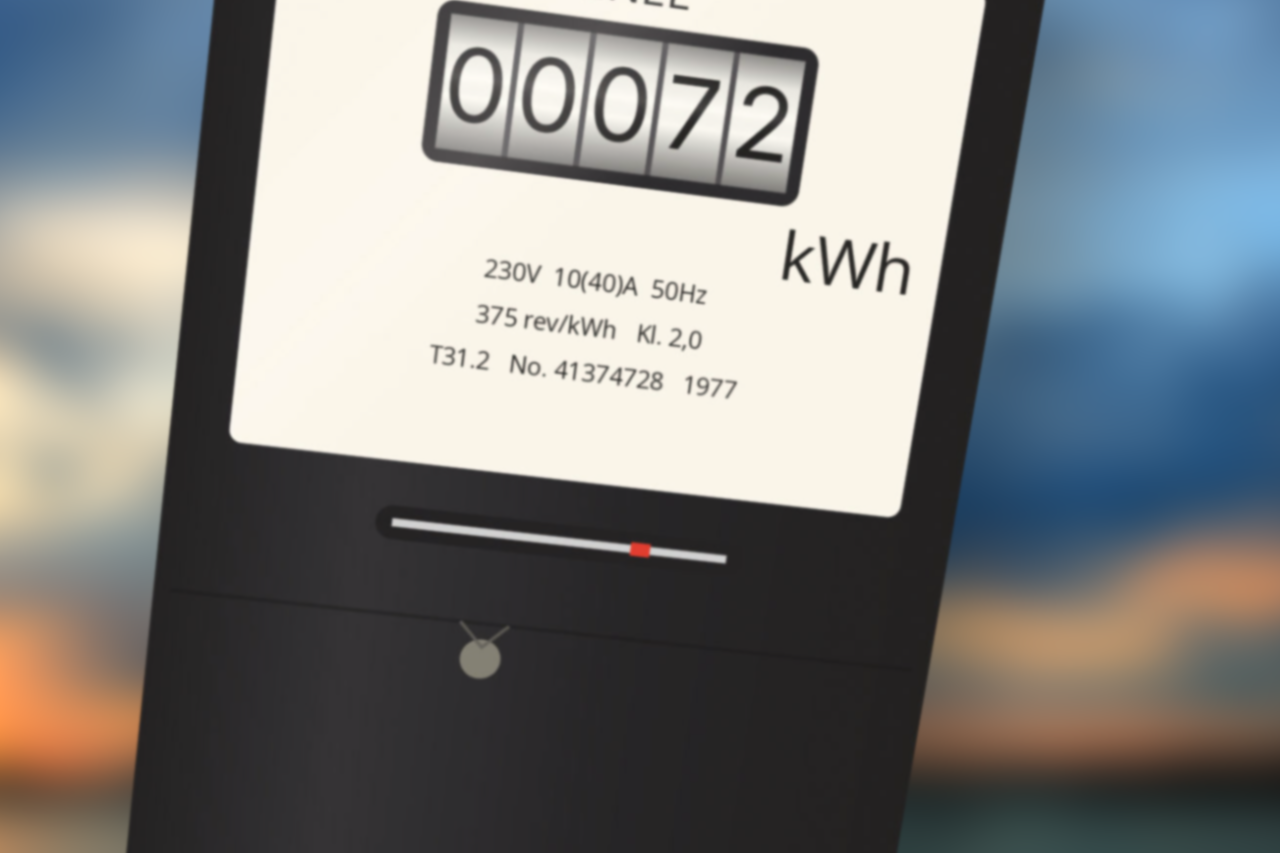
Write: 72; kWh
